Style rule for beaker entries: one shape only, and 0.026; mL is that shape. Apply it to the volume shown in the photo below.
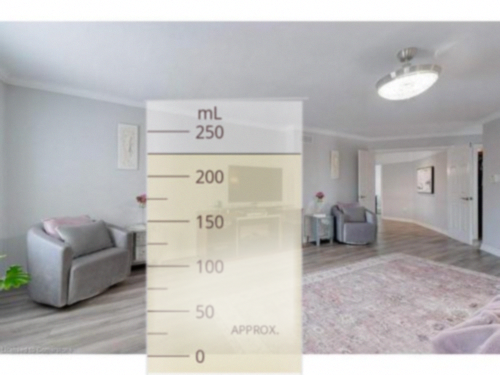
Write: 225; mL
